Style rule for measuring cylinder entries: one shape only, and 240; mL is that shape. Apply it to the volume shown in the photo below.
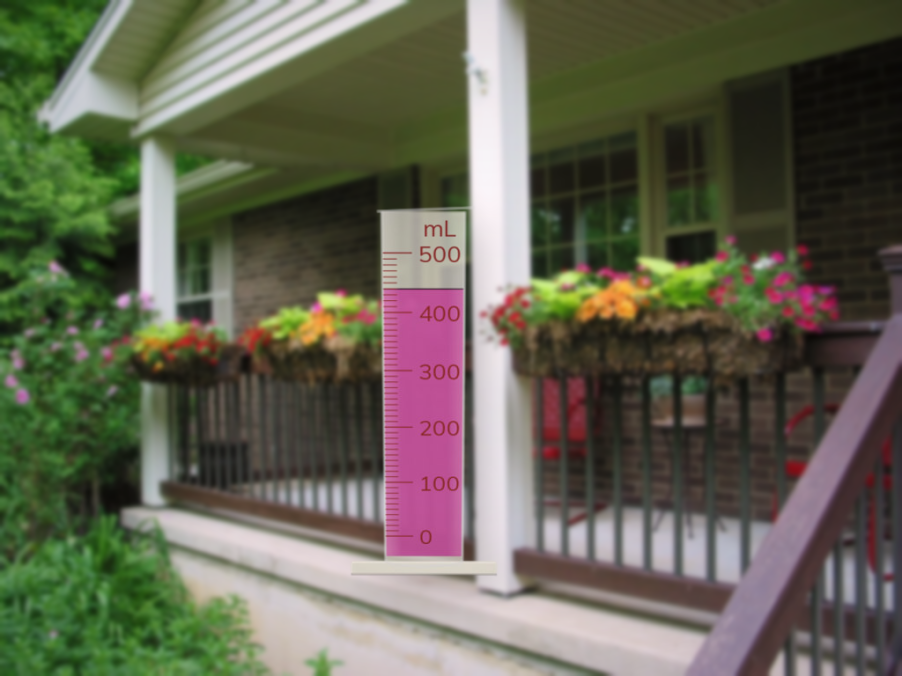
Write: 440; mL
